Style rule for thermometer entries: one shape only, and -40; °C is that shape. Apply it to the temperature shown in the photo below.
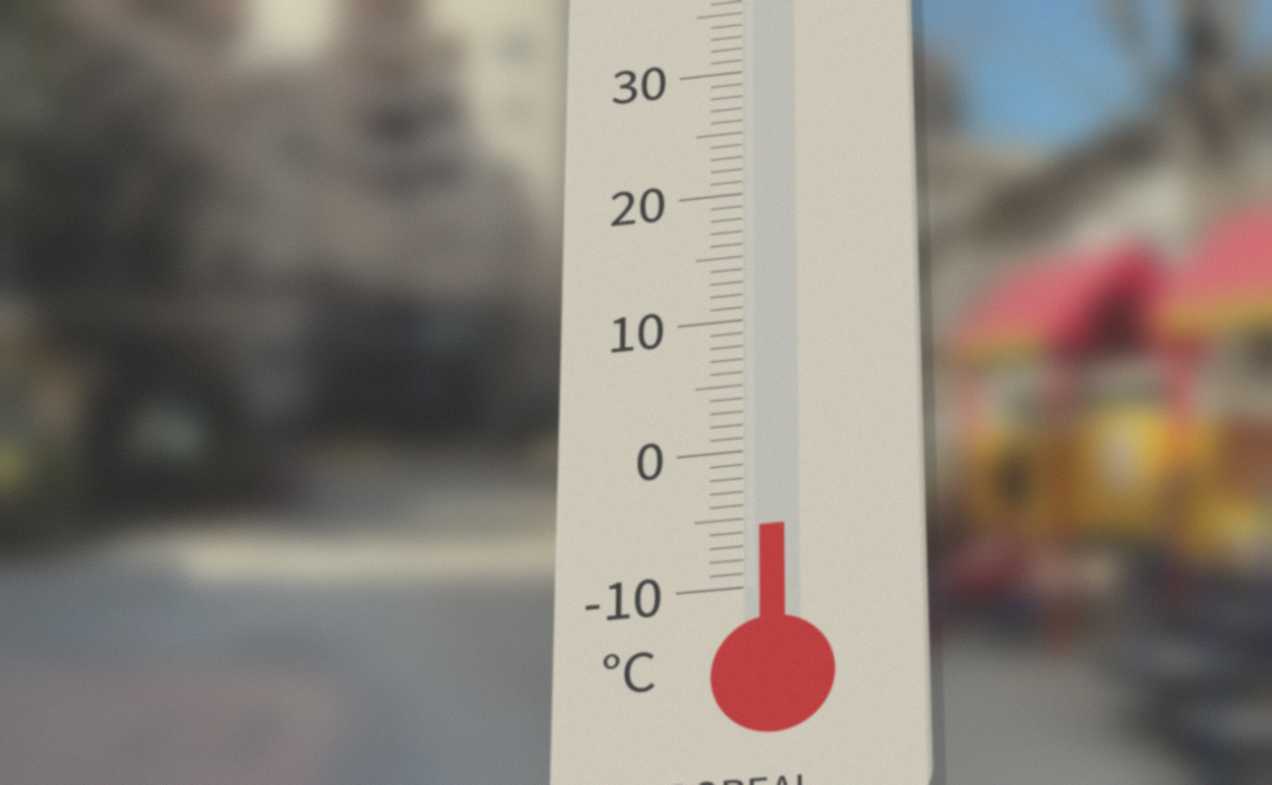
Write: -5.5; °C
